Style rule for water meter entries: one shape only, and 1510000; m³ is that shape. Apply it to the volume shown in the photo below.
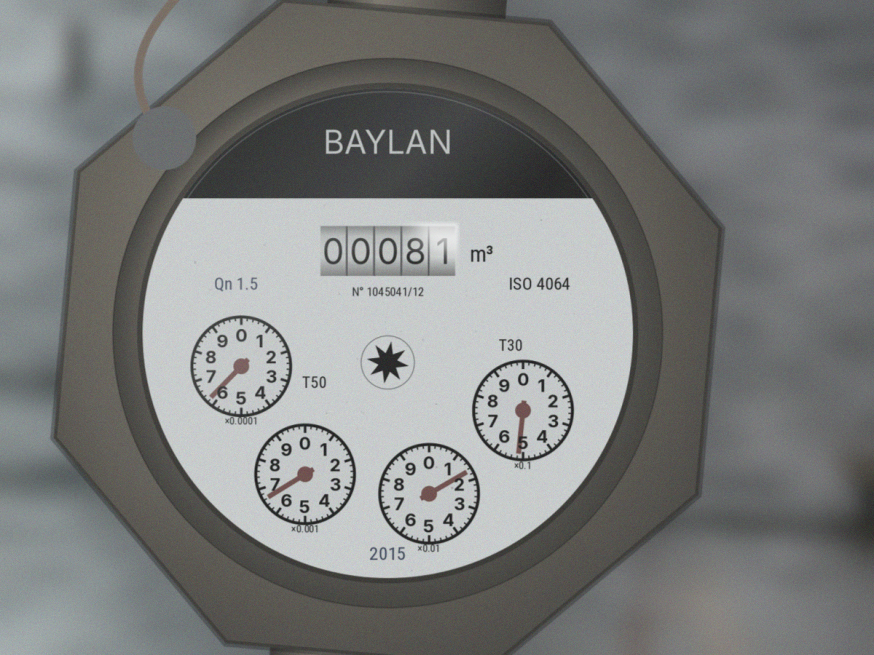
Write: 81.5166; m³
